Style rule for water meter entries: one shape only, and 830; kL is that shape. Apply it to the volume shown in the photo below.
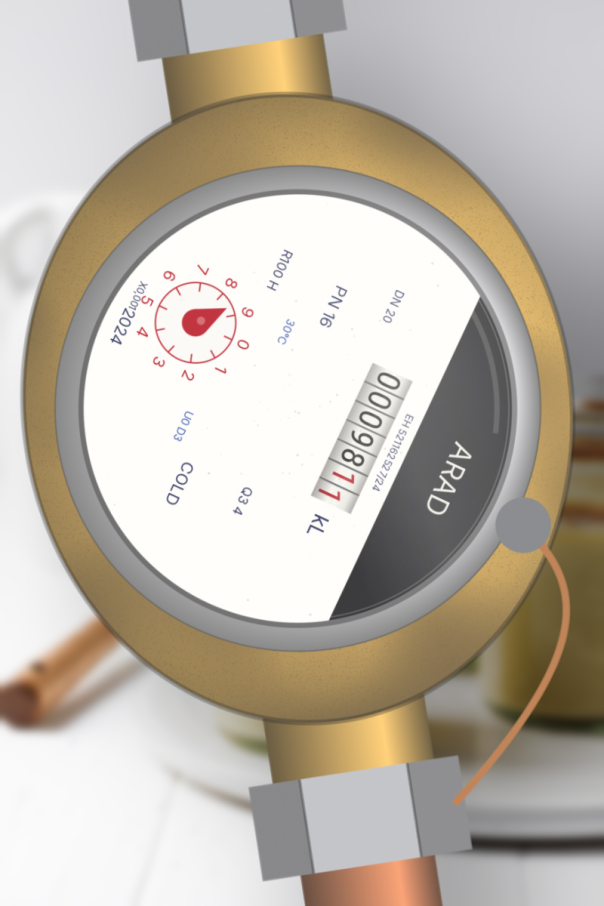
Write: 98.108; kL
